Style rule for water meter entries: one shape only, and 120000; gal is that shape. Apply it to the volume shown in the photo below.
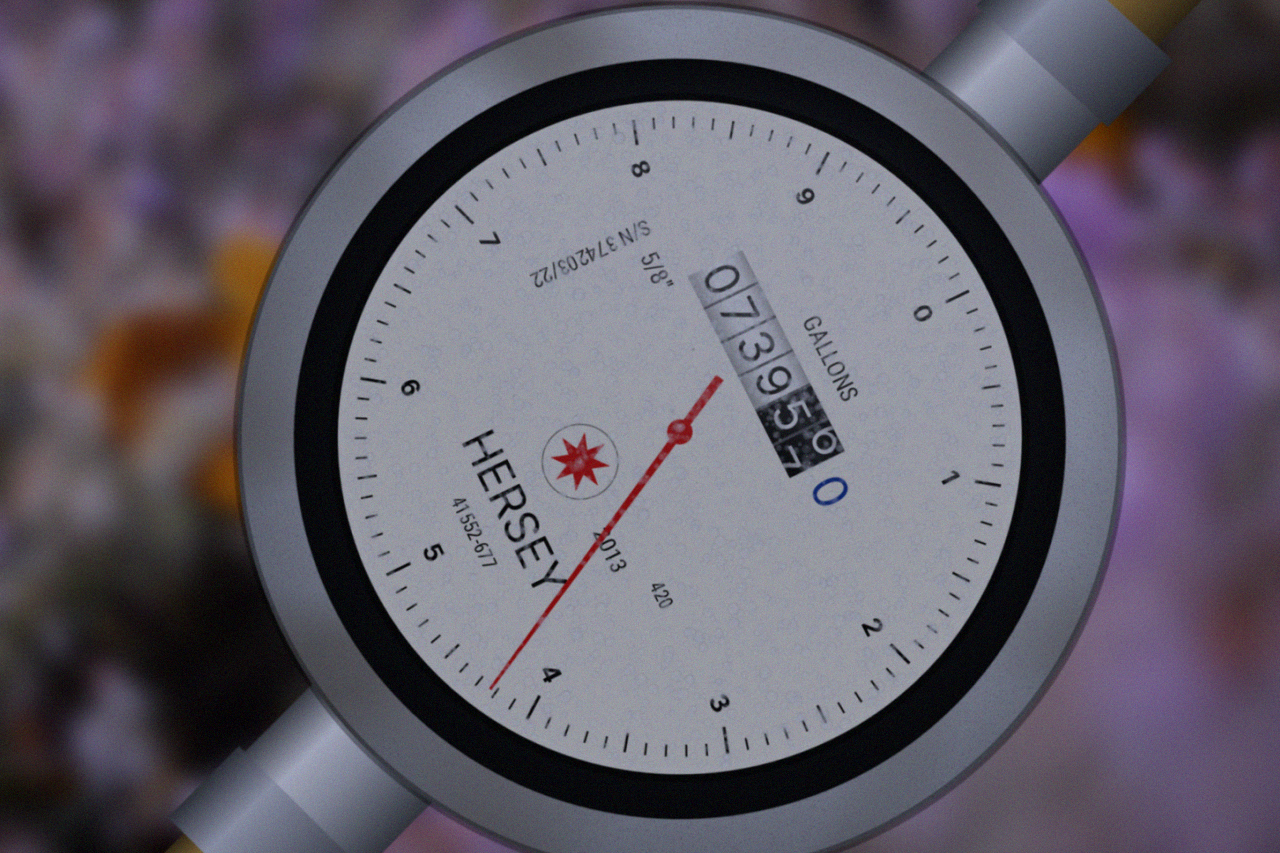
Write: 739564.2; gal
